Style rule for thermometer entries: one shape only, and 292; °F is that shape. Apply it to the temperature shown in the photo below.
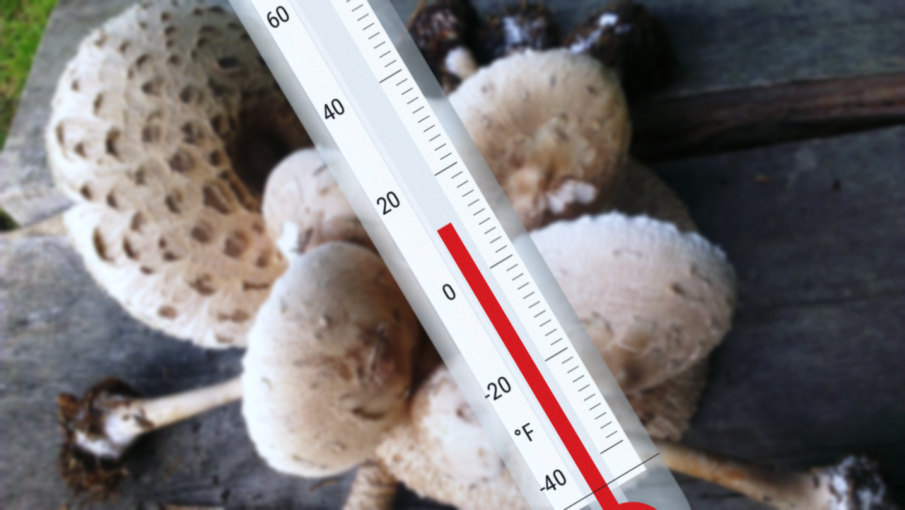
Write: 11; °F
